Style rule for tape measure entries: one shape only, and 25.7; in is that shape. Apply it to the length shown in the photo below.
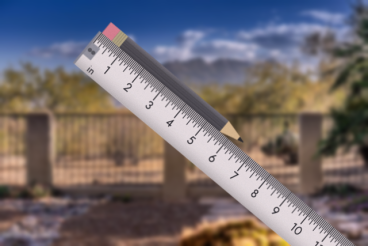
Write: 6.5; in
